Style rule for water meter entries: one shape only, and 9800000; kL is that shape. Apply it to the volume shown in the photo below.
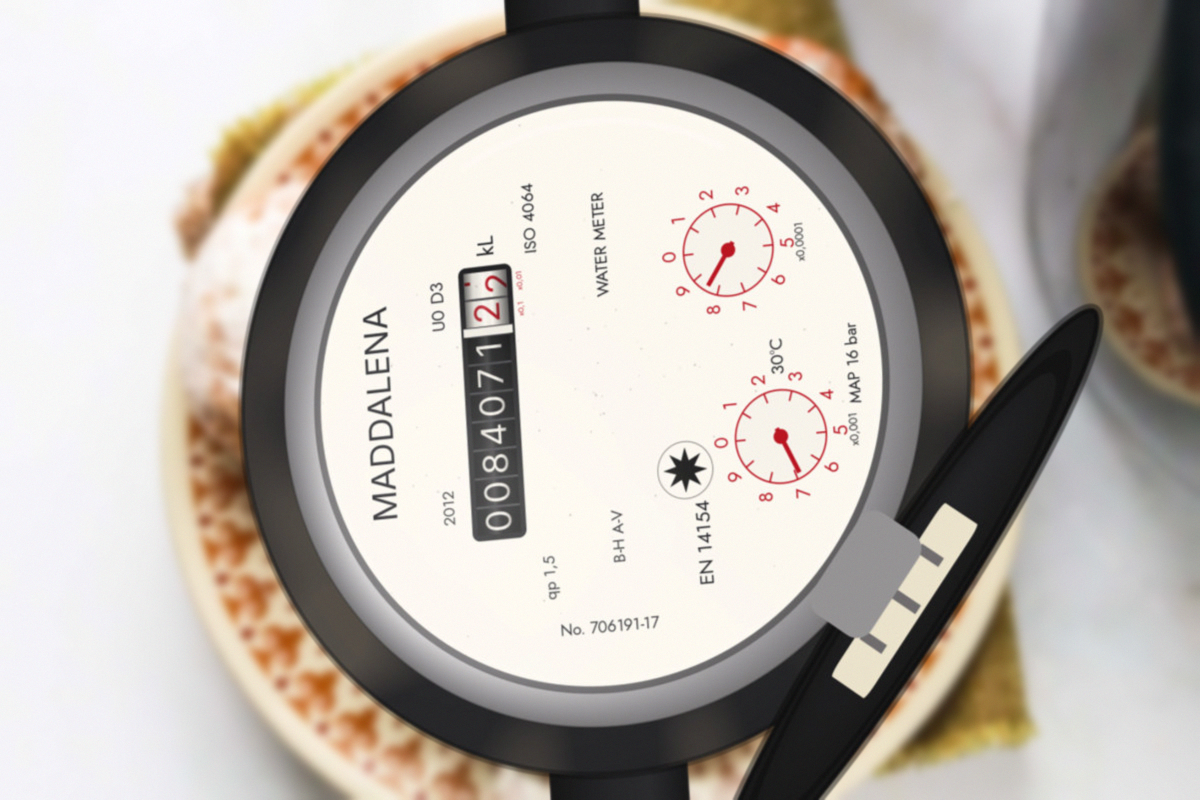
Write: 84071.2168; kL
